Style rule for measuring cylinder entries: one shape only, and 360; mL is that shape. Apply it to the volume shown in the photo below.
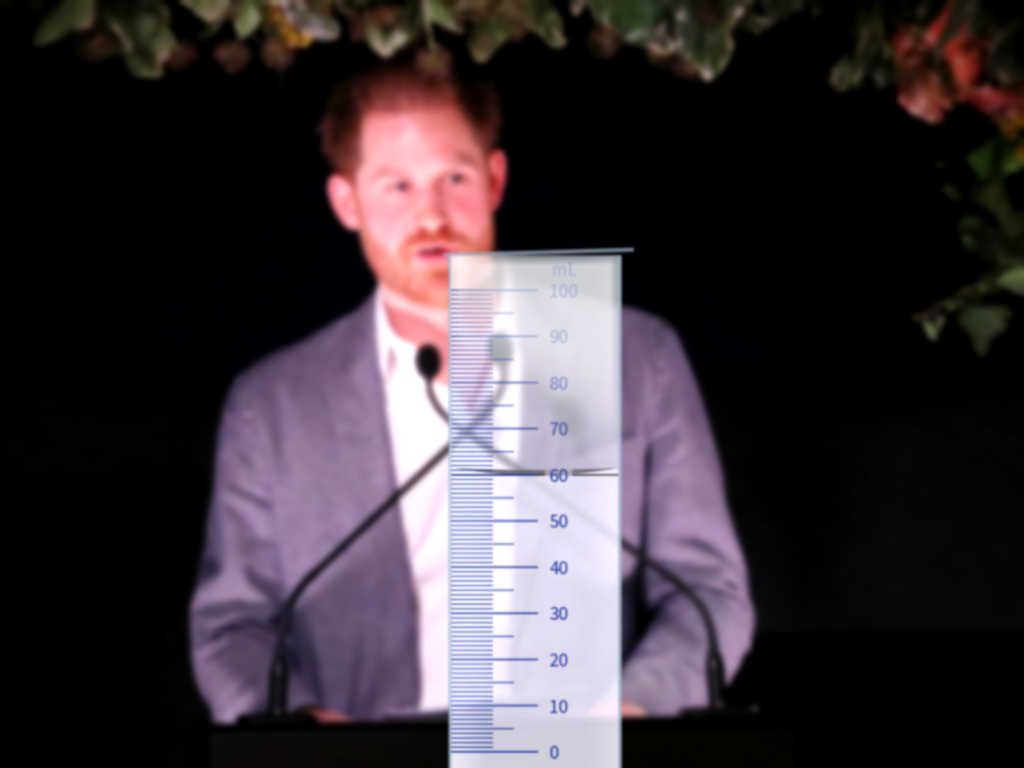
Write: 60; mL
